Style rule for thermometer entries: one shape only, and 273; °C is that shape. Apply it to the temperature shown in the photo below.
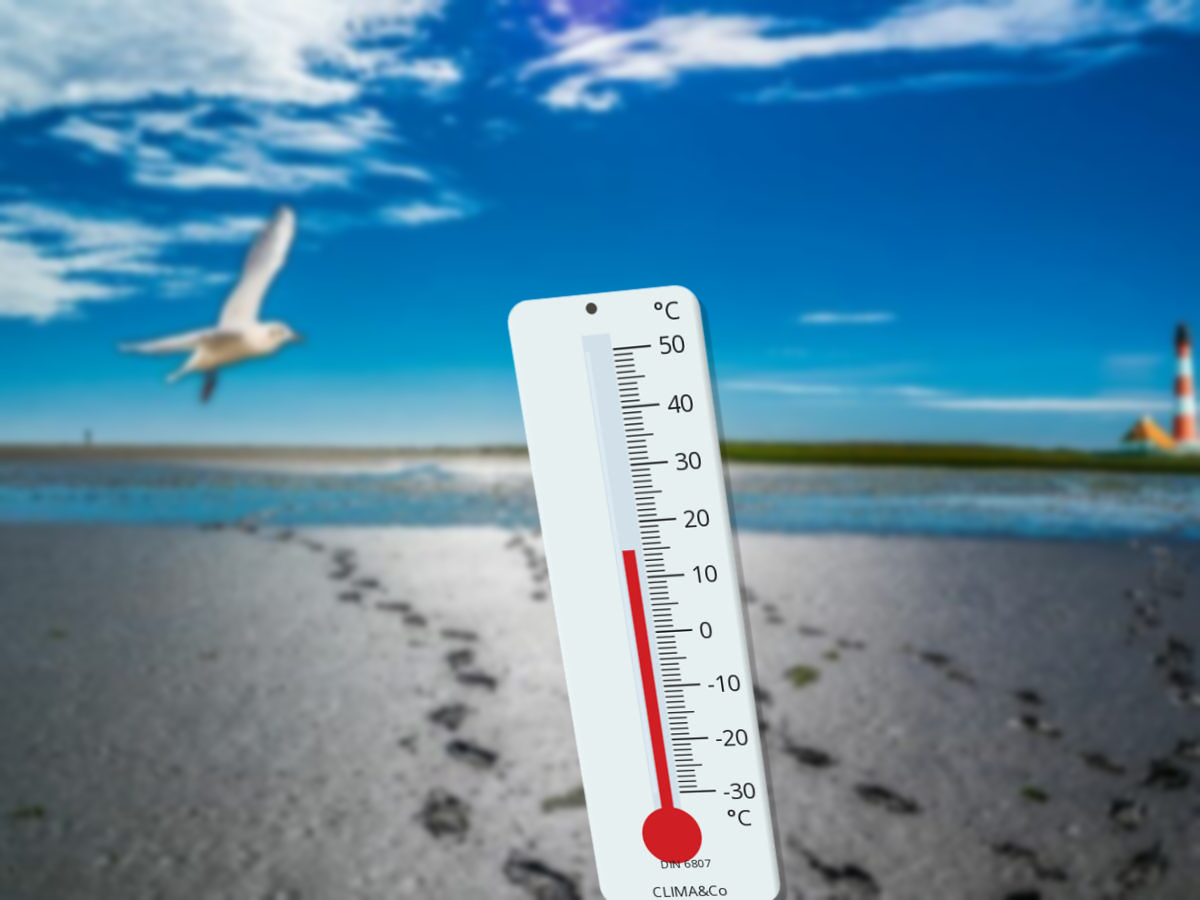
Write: 15; °C
